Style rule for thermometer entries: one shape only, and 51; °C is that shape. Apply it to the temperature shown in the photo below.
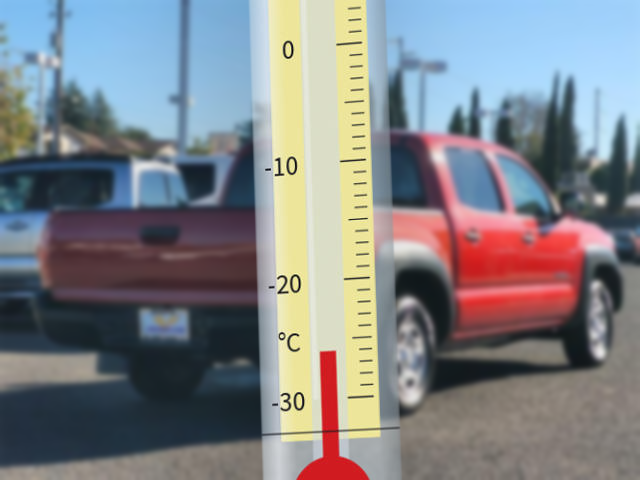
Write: -26; °C
